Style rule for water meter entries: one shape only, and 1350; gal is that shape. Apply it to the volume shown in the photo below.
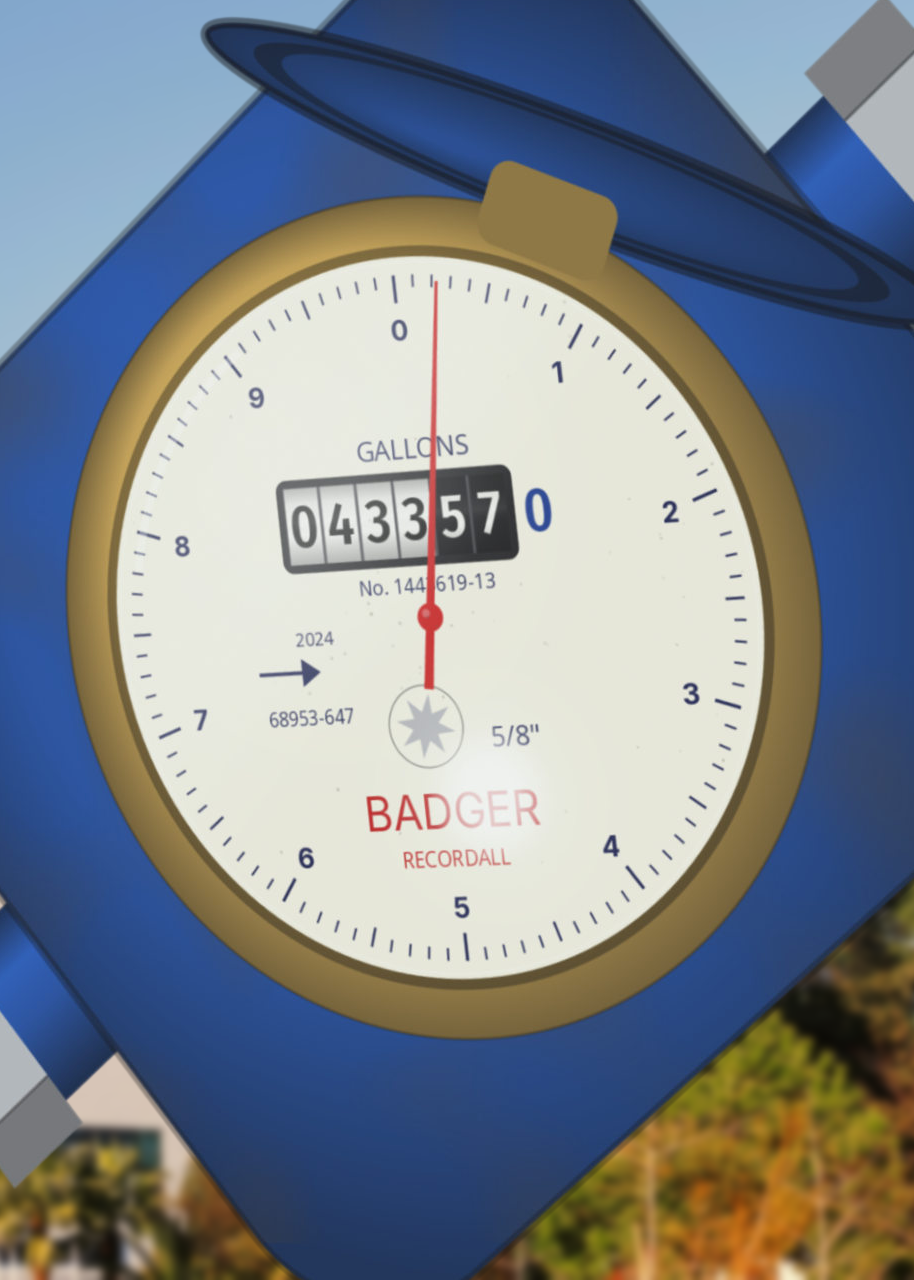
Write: 433570.2; gal
